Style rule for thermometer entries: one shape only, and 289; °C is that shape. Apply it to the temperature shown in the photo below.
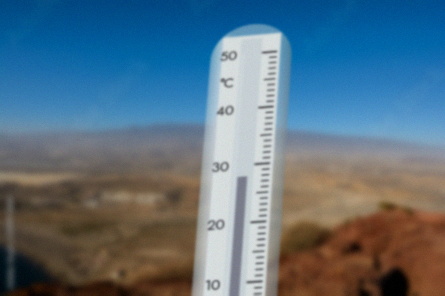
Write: 28; °C
